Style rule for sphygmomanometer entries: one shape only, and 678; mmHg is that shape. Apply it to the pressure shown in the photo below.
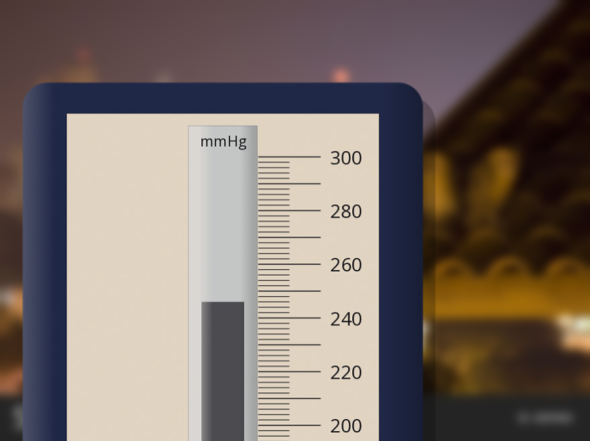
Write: 246; mmHg
